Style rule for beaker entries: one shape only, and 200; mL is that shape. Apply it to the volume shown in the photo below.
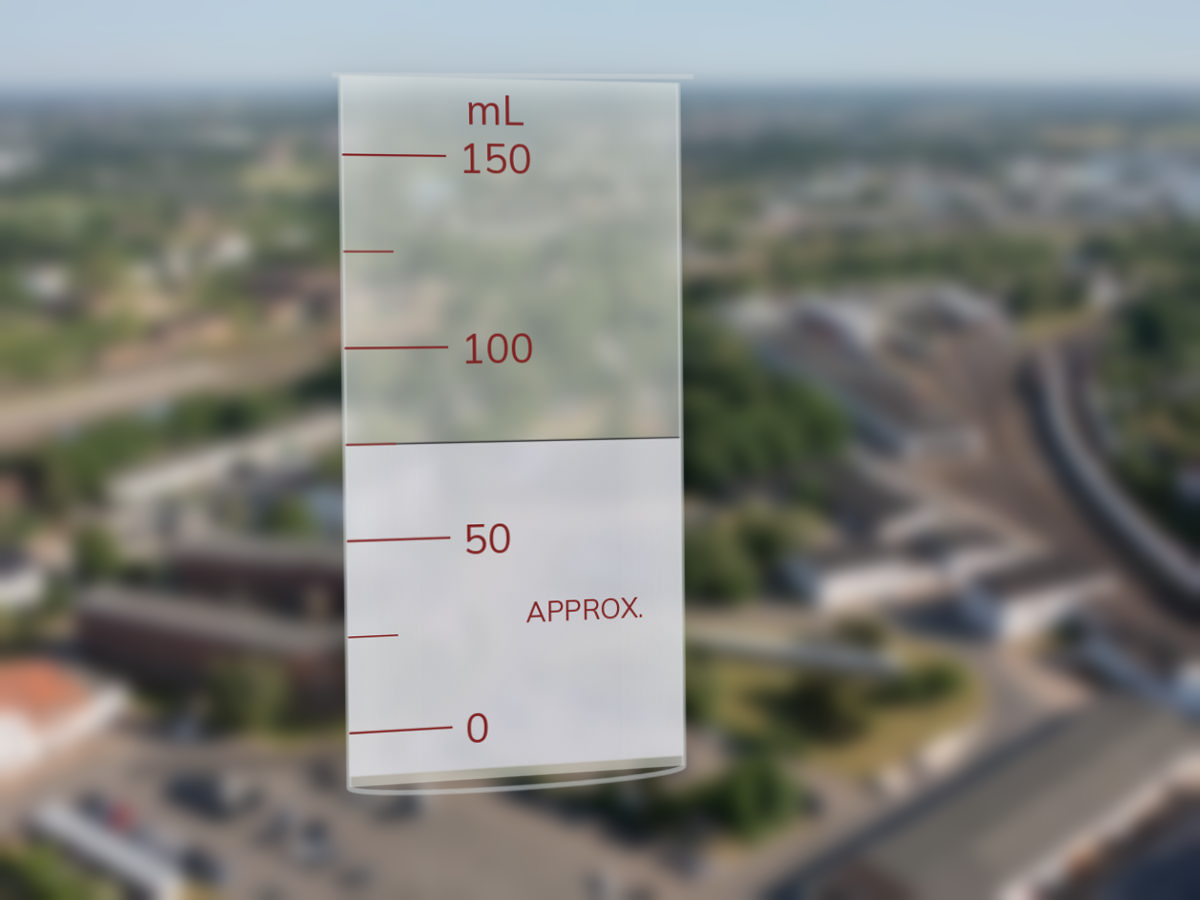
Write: 75; mL
